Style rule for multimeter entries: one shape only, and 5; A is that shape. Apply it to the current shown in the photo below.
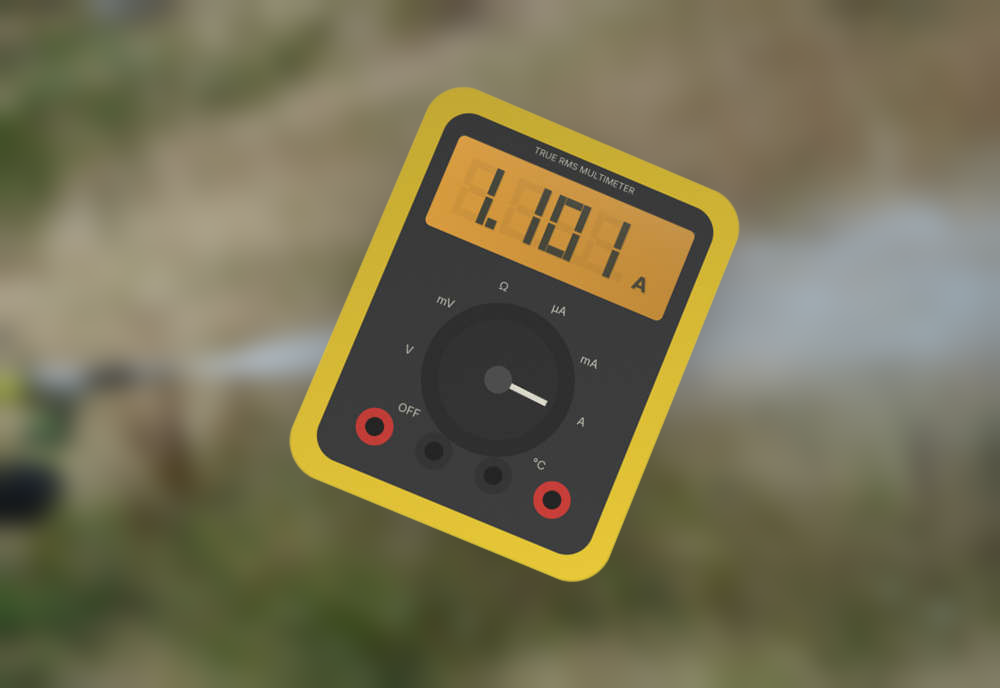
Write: 1.101; A
